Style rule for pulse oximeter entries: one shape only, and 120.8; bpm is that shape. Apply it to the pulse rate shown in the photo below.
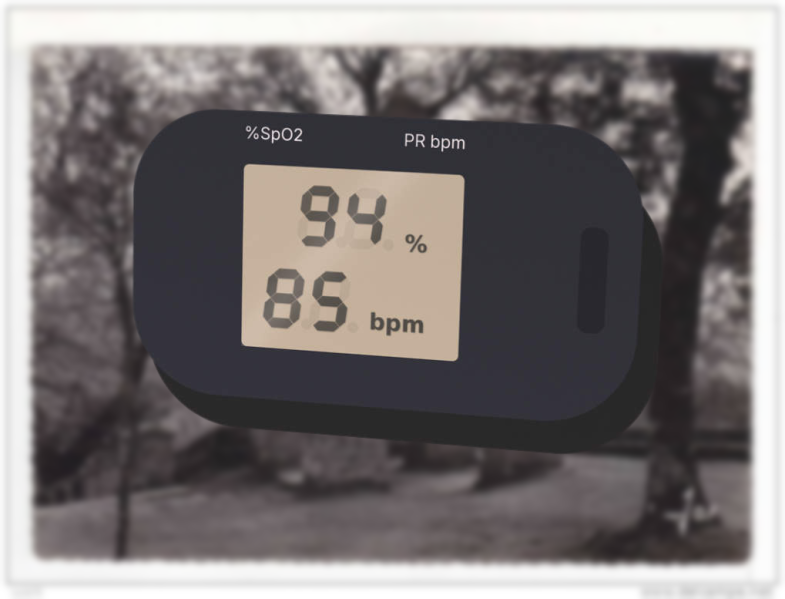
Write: 85; bpm
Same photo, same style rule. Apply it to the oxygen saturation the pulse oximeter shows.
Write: 94; %
